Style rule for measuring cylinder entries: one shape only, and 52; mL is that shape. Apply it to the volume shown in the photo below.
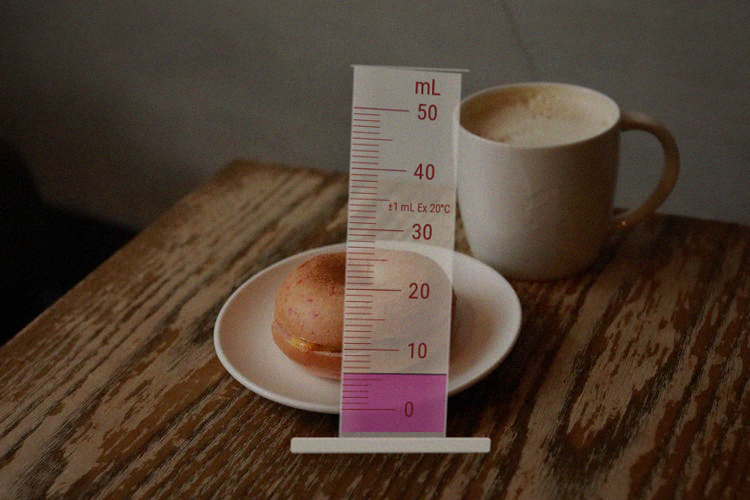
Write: 6; mL
